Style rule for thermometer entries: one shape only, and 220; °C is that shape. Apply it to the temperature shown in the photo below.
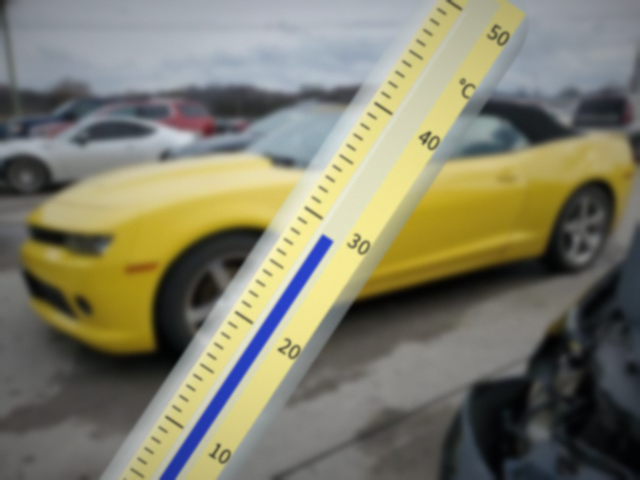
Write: 29; °C
